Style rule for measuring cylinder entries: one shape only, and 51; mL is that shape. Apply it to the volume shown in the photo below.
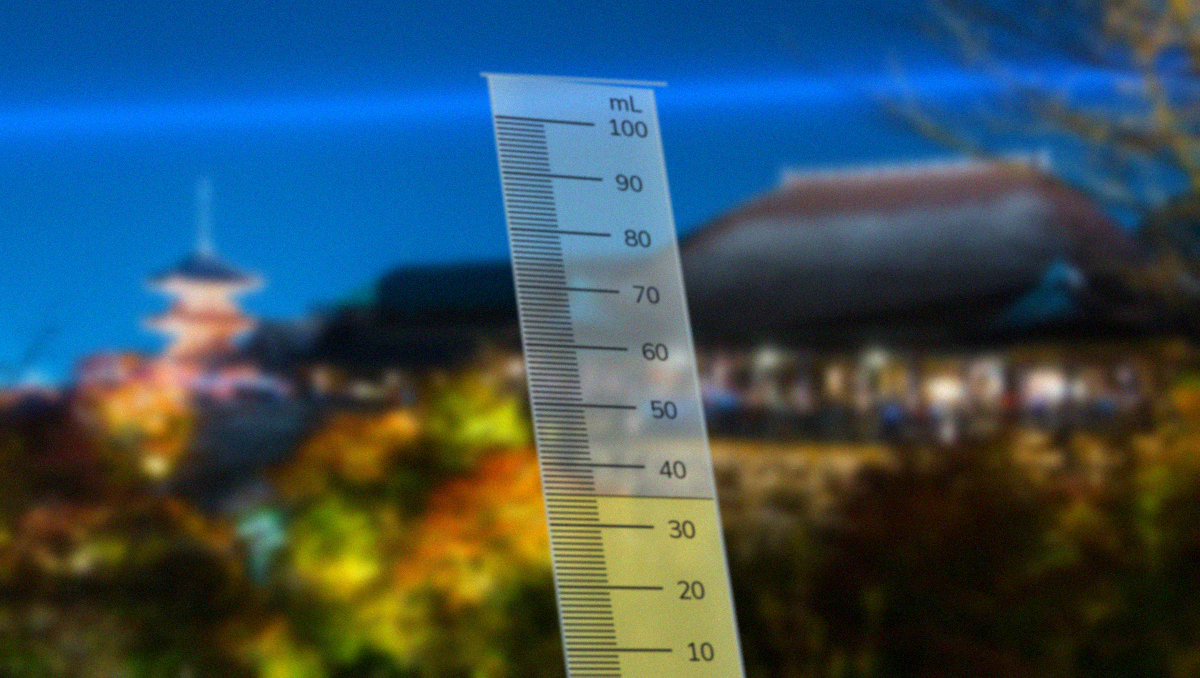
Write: 35; mL
